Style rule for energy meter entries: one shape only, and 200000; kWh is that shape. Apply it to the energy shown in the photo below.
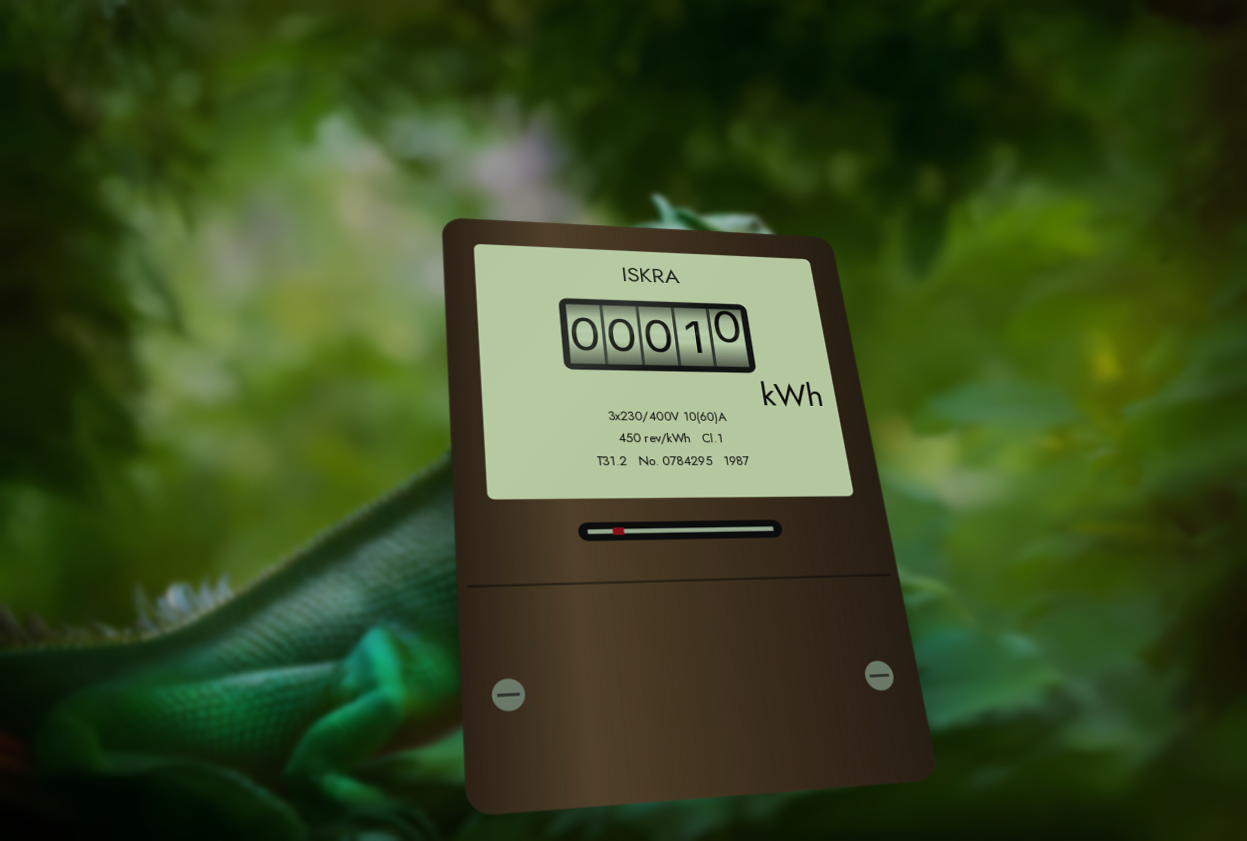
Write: 10; kWh
